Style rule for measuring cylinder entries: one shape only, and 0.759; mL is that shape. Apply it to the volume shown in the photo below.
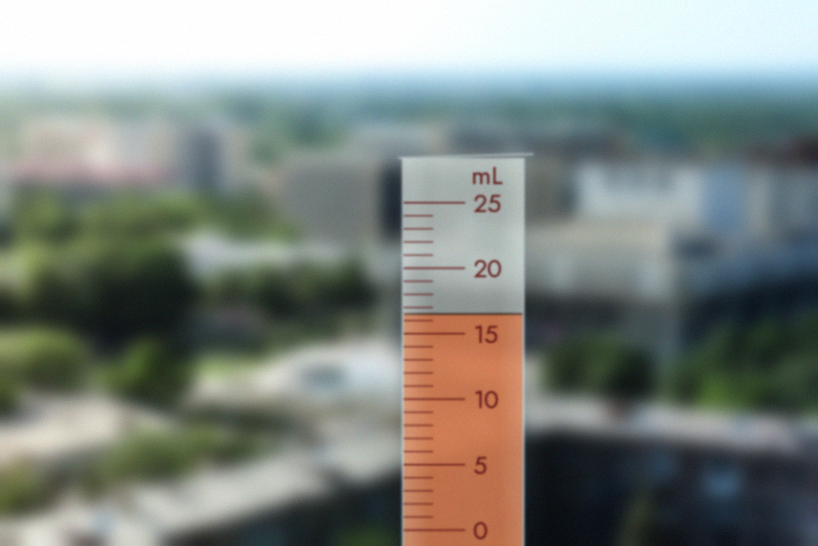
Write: 16.5; mL
